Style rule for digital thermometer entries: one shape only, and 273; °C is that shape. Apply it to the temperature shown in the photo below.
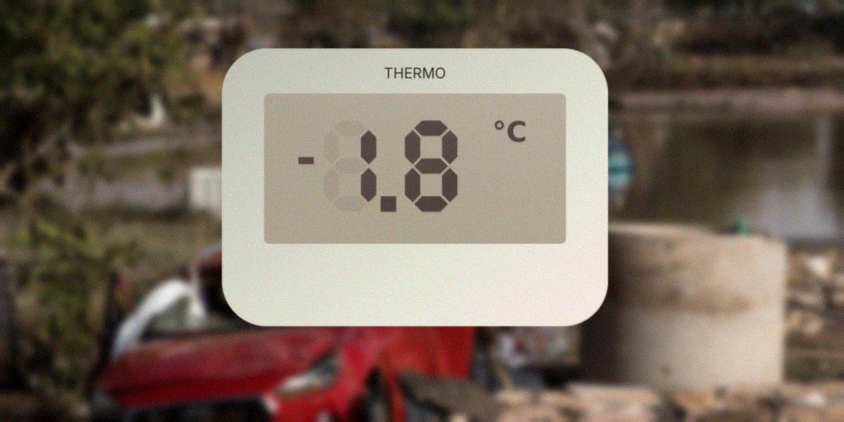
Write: -1.8; °C
